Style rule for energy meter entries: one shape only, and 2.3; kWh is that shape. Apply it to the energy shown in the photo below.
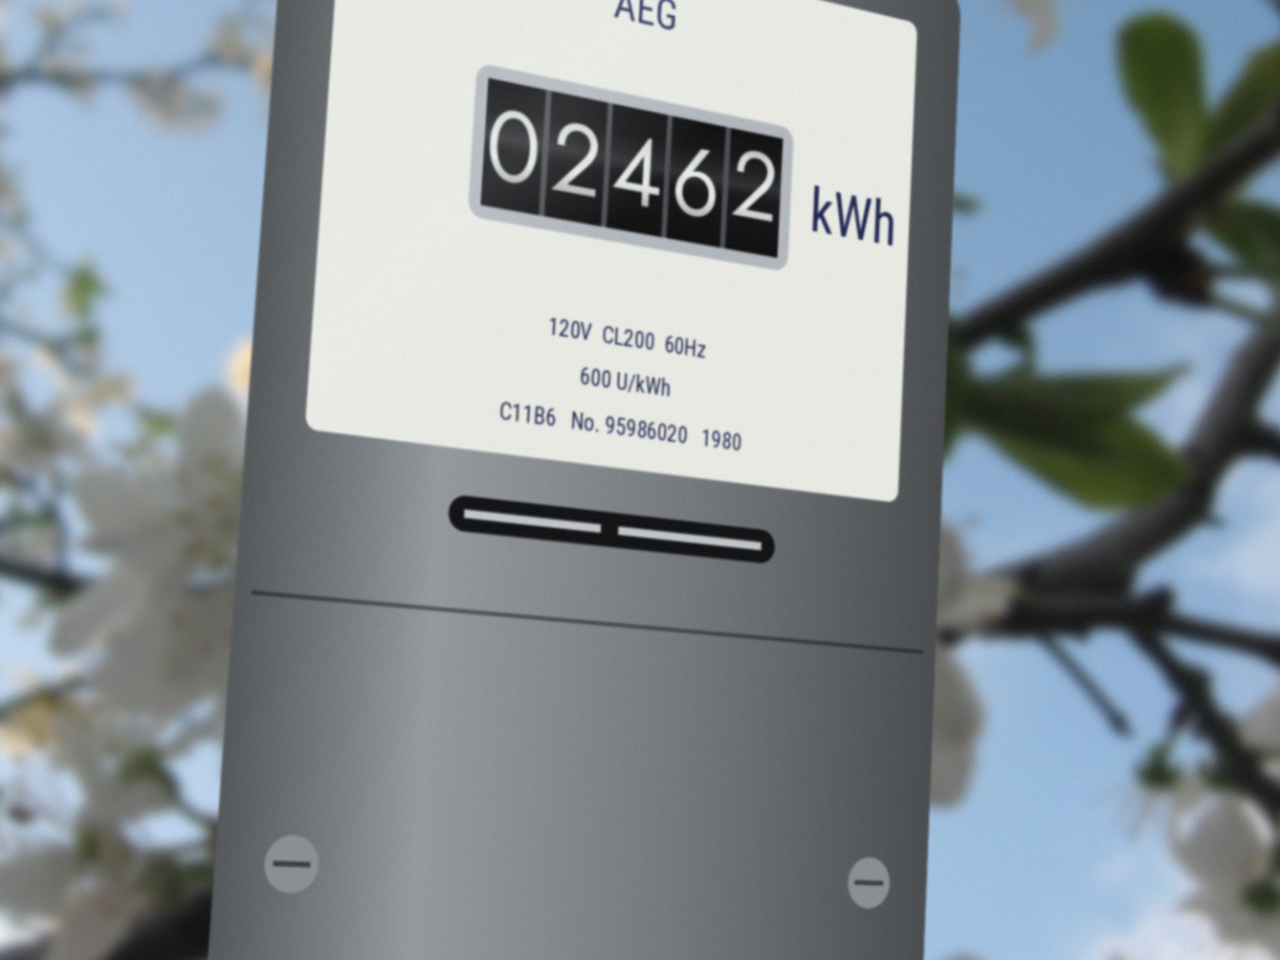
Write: 2462; kWh
